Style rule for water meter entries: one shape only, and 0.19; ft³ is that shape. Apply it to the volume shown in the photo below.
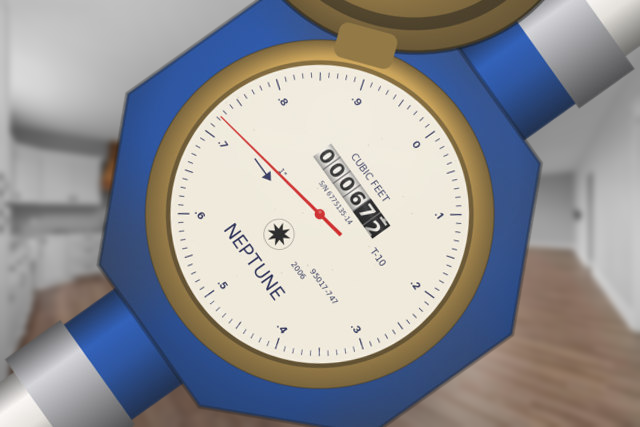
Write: 671.72; ft³
